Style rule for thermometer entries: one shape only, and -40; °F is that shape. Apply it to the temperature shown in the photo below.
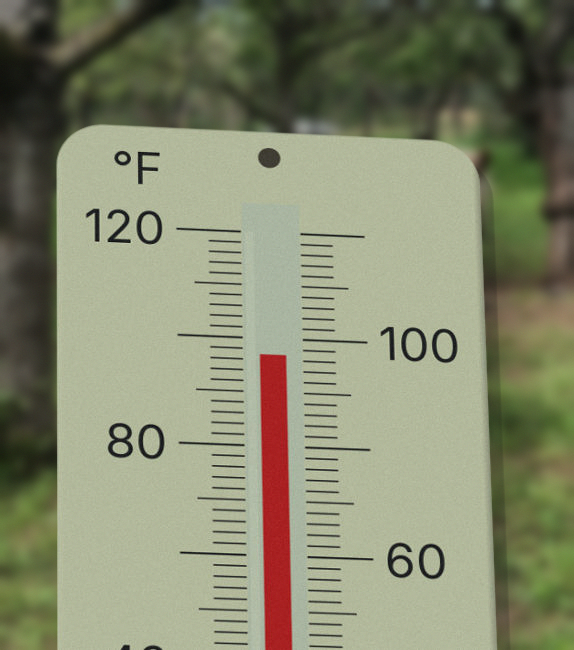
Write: 97; °F
